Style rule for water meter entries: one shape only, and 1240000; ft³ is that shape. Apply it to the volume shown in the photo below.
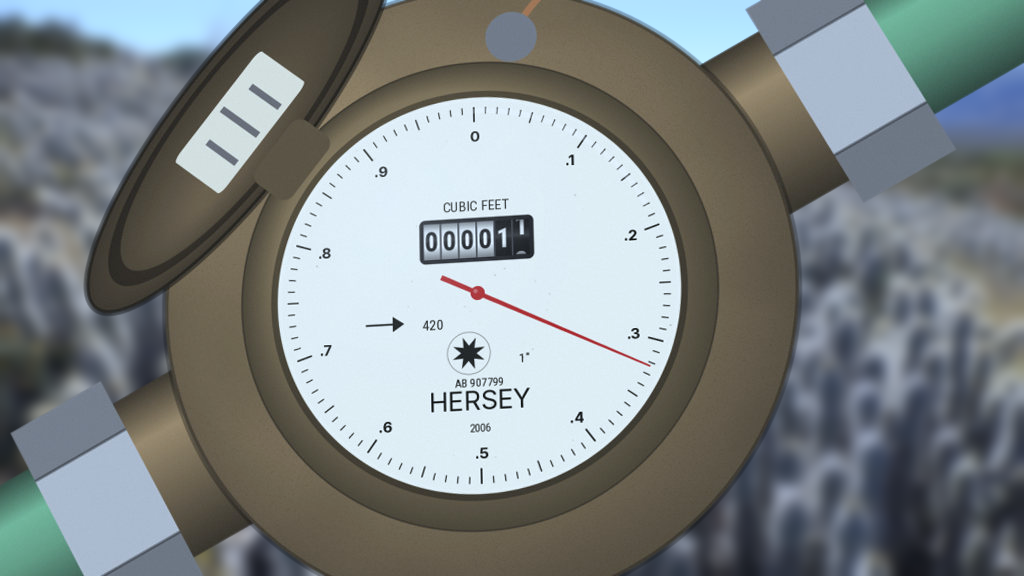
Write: 11.32; ft³
